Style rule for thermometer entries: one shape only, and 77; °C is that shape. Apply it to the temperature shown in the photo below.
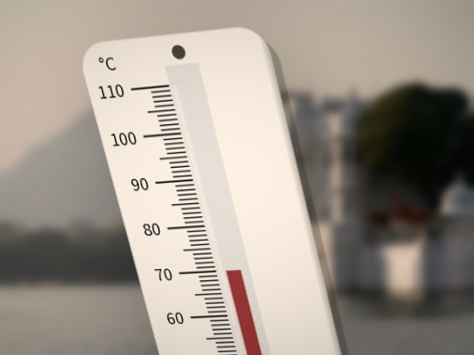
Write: 70; °C
